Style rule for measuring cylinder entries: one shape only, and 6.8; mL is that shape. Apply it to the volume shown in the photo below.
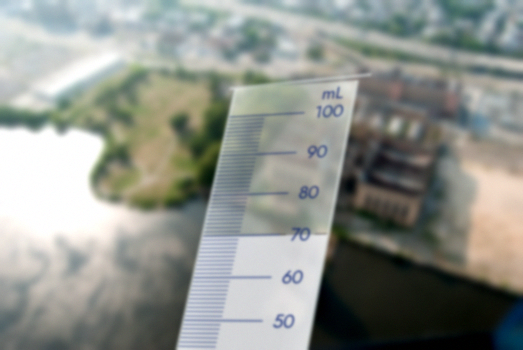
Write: 70; mL
